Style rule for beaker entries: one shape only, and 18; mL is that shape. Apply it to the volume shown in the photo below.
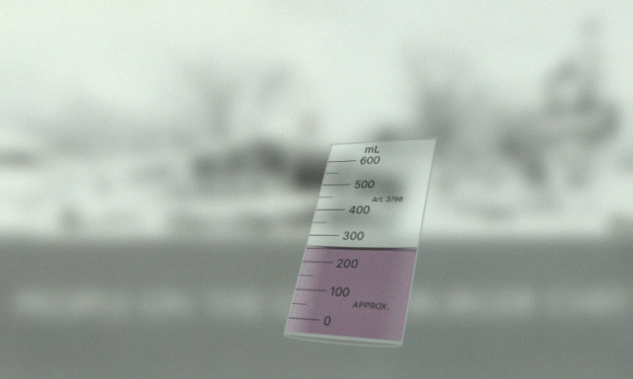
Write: 250; mL
